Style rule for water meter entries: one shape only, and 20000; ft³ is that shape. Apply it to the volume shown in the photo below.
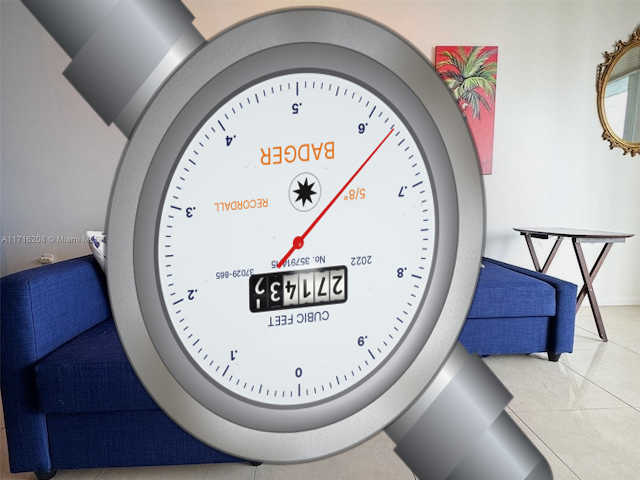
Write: 271431.63; ft³
